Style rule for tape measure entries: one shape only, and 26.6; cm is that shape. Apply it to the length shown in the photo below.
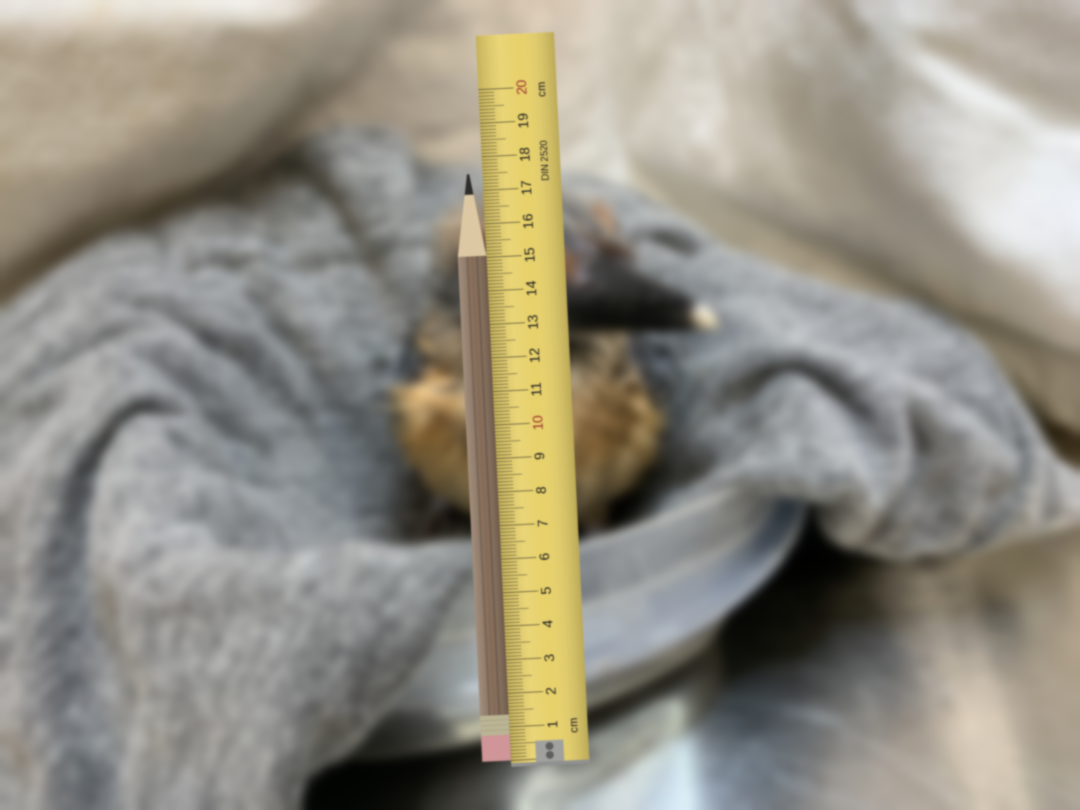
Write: 17.5; cm
